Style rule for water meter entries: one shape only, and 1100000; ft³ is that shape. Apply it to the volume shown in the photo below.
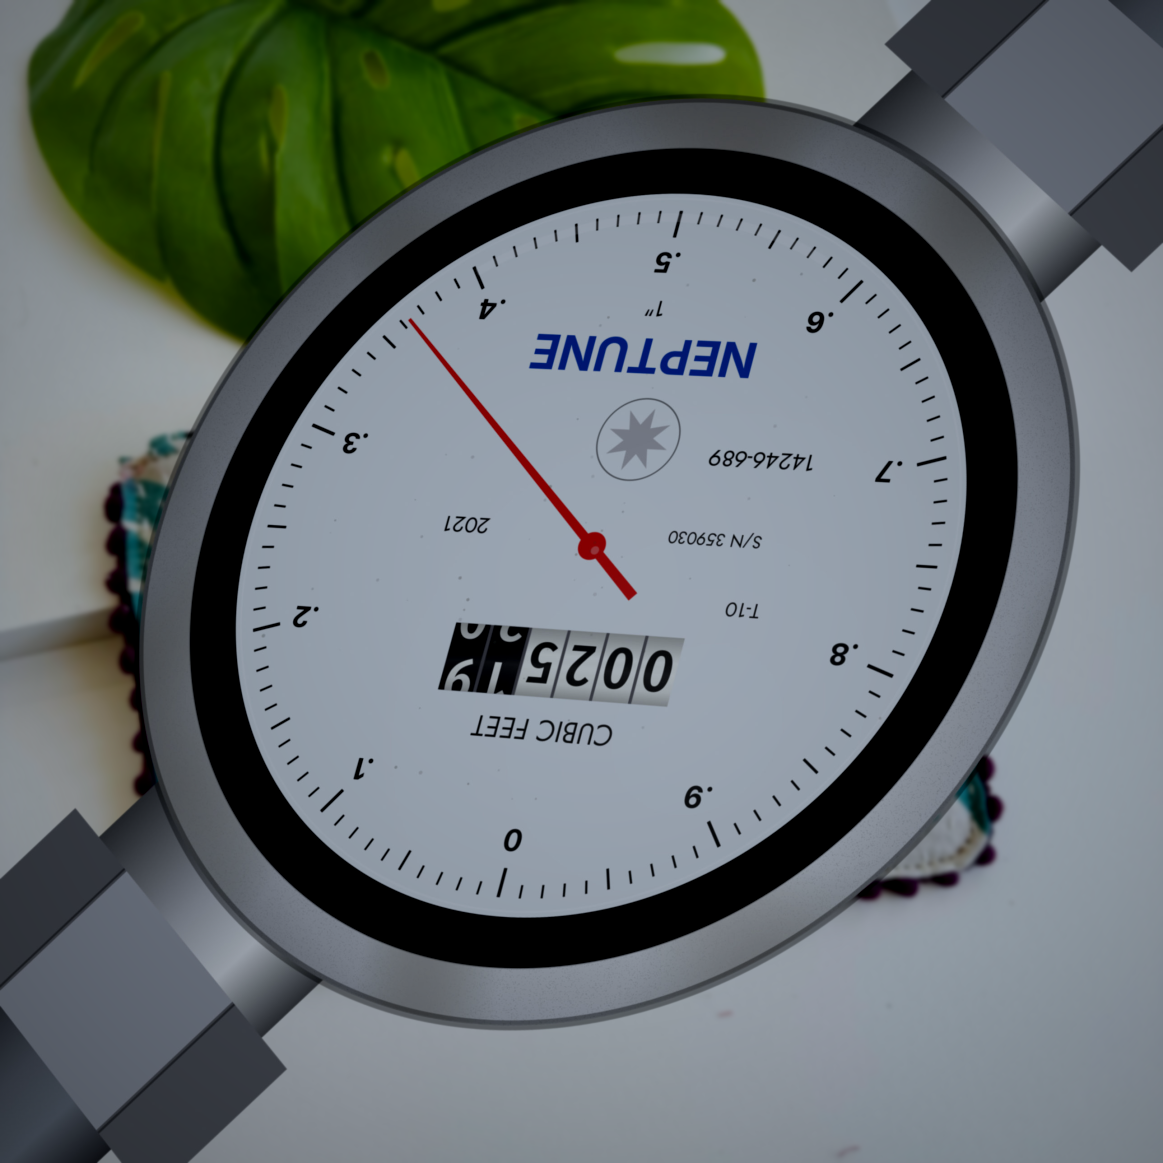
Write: 2519.36; ft³
